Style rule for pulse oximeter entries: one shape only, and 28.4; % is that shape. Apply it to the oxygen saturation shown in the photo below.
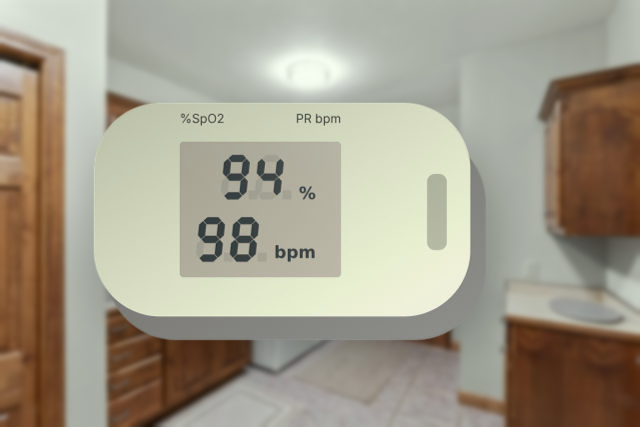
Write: 94; %
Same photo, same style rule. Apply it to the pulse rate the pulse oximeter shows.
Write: 98; bpm
